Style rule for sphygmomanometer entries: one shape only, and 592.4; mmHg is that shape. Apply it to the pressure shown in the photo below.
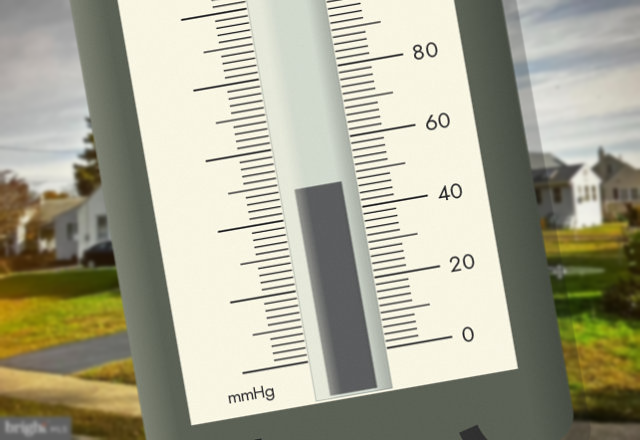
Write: 48; mmHg
